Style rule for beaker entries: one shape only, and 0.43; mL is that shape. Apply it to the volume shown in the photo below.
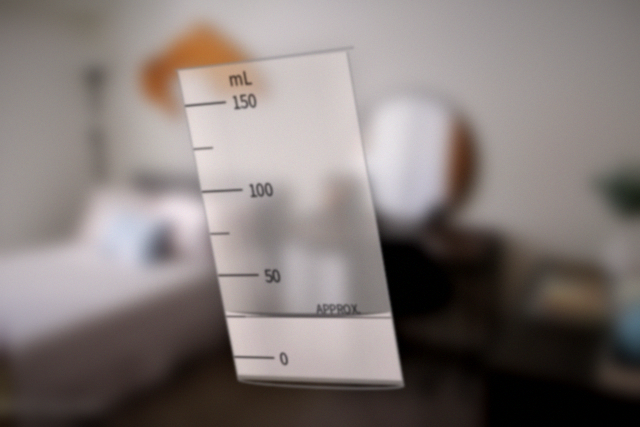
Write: 25; mL
